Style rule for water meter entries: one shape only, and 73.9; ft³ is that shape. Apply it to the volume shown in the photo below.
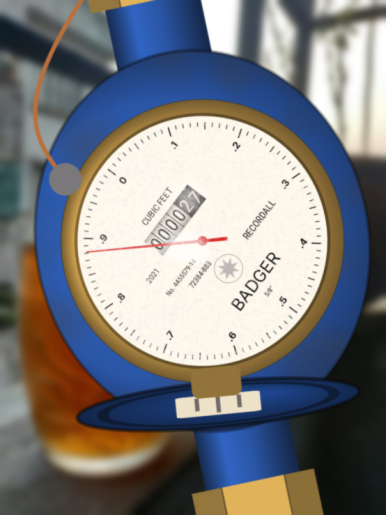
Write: 26.88; ft³
